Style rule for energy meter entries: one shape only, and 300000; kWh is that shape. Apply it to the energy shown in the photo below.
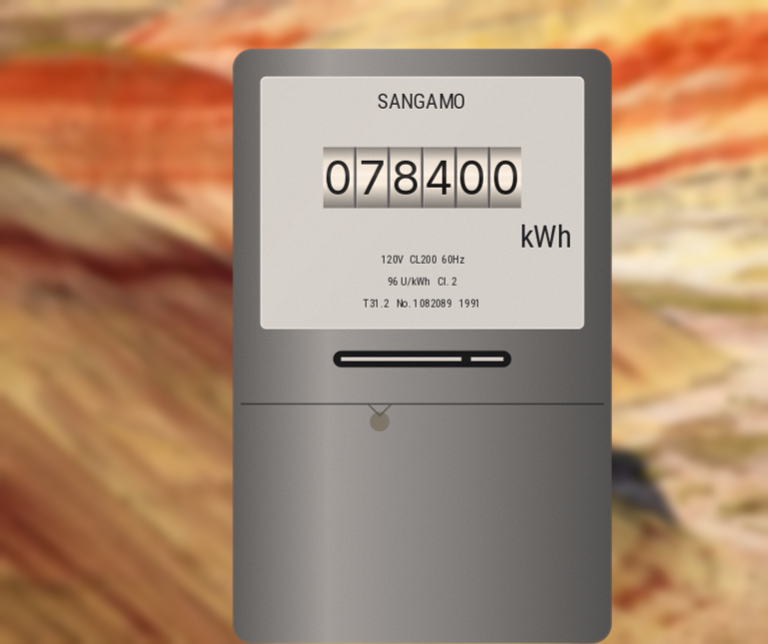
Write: 78400; kWh
